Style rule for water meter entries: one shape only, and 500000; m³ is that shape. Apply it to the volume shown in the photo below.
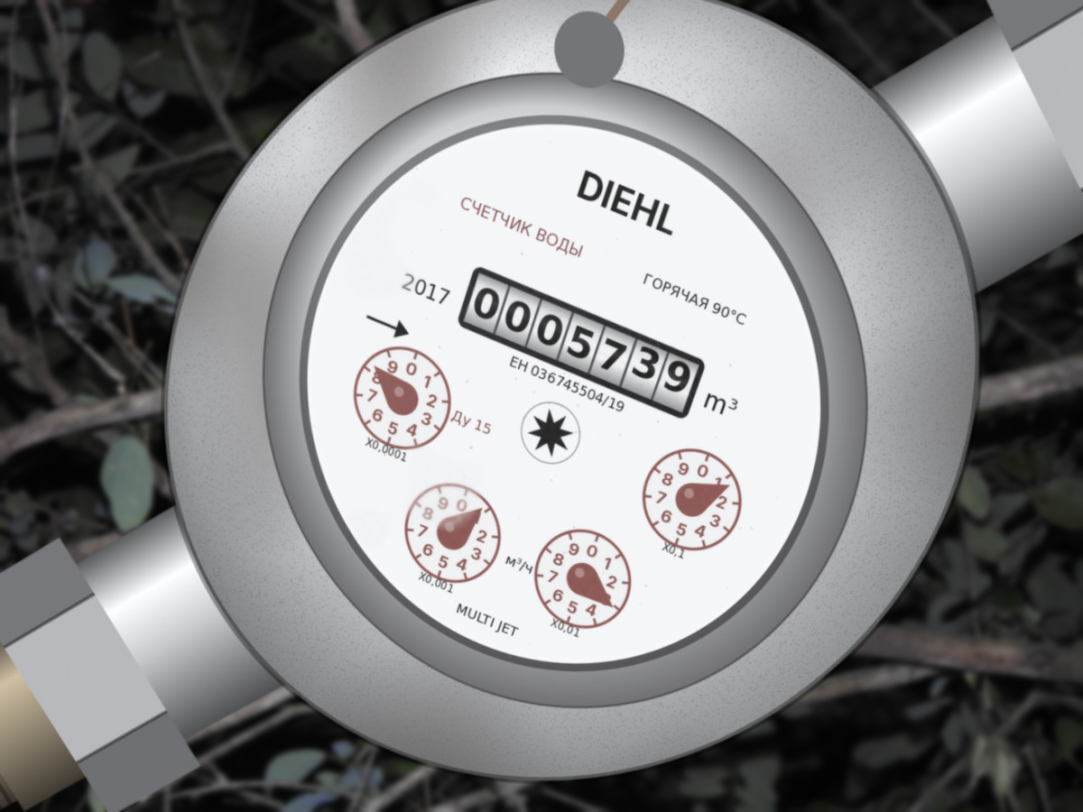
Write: 5739.1308; m³
